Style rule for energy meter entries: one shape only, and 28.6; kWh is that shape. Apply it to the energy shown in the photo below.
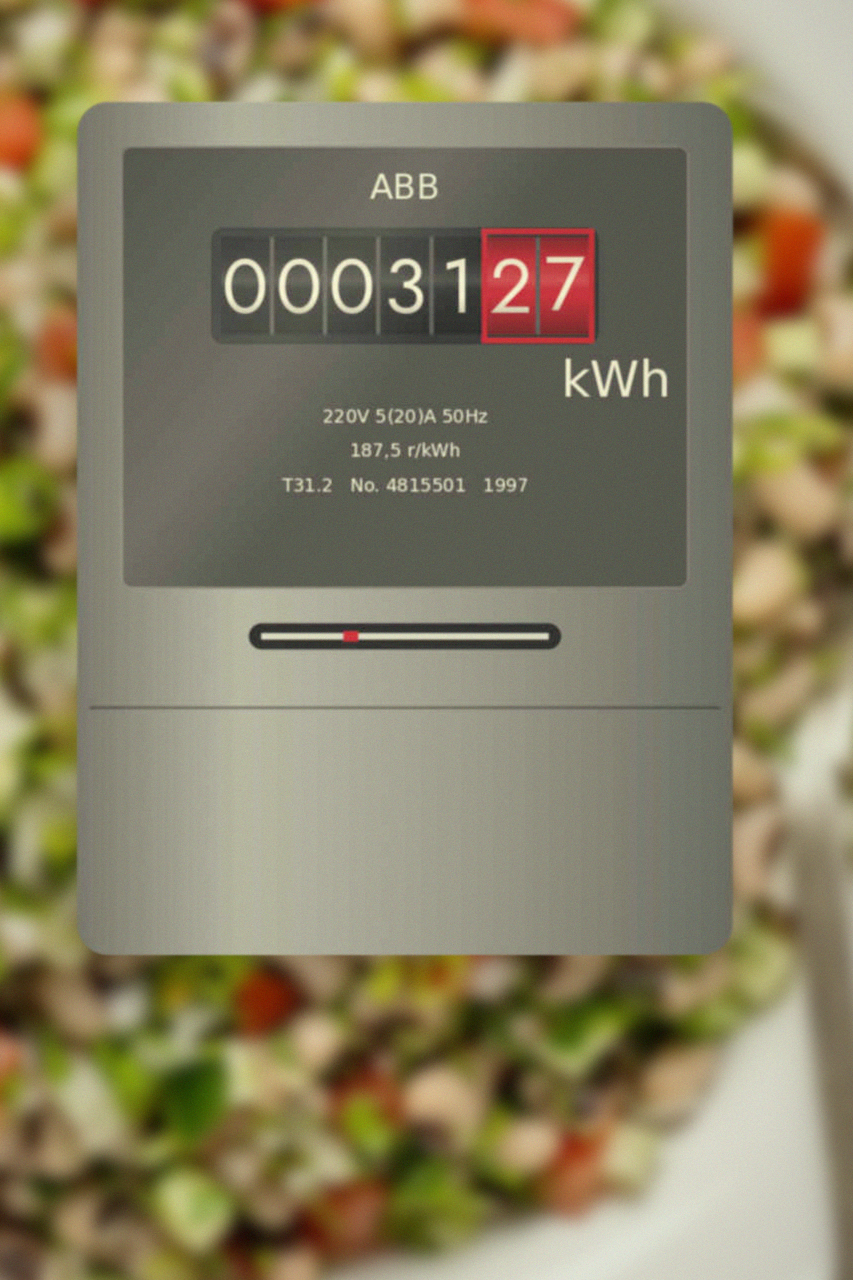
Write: 31.27; kWh
